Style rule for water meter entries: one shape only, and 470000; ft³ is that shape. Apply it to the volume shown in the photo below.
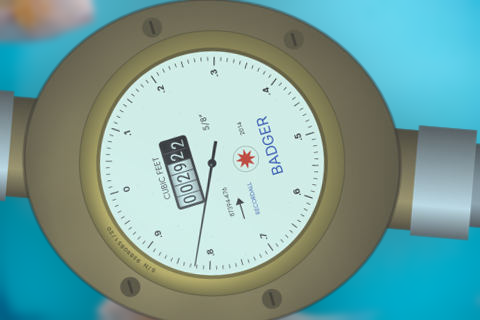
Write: 2921.82; ft³
